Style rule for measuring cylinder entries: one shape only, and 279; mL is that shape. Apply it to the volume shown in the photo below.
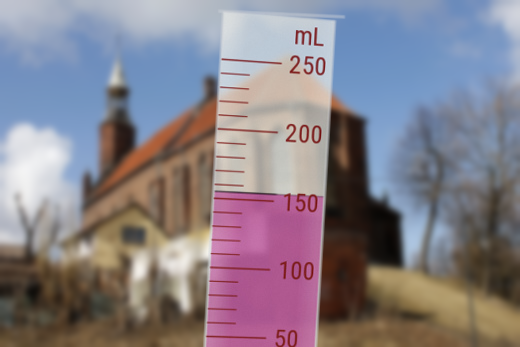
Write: 155; mL
